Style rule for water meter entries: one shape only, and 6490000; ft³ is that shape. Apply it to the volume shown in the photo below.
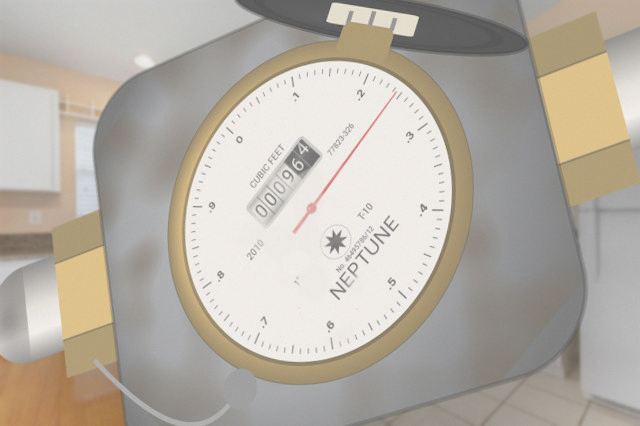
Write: 964.24; ft³
